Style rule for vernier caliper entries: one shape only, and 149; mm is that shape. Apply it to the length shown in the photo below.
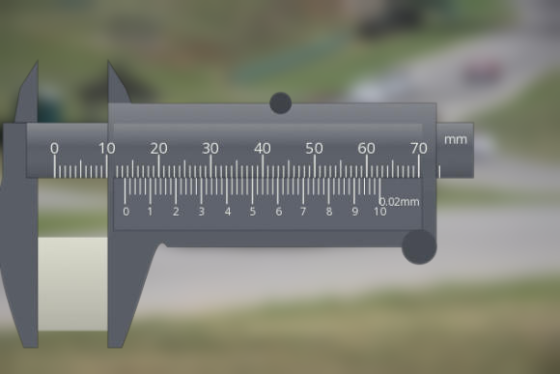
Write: 13.5; mm
